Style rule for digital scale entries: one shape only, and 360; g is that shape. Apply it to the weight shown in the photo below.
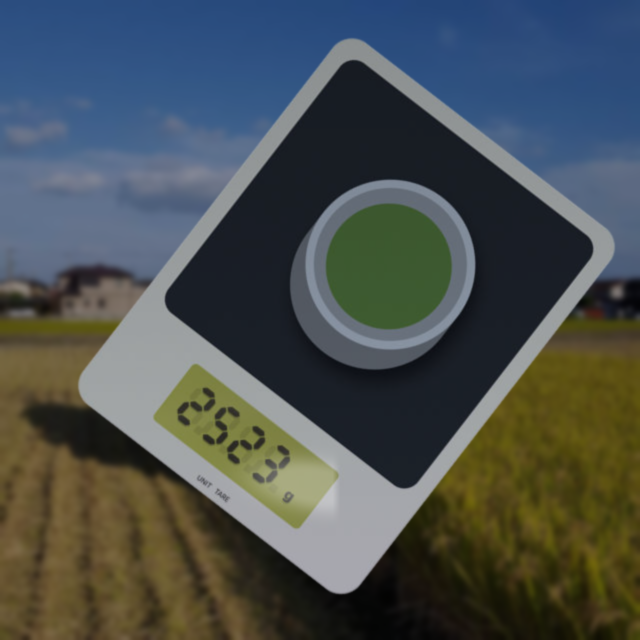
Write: 2523; g
